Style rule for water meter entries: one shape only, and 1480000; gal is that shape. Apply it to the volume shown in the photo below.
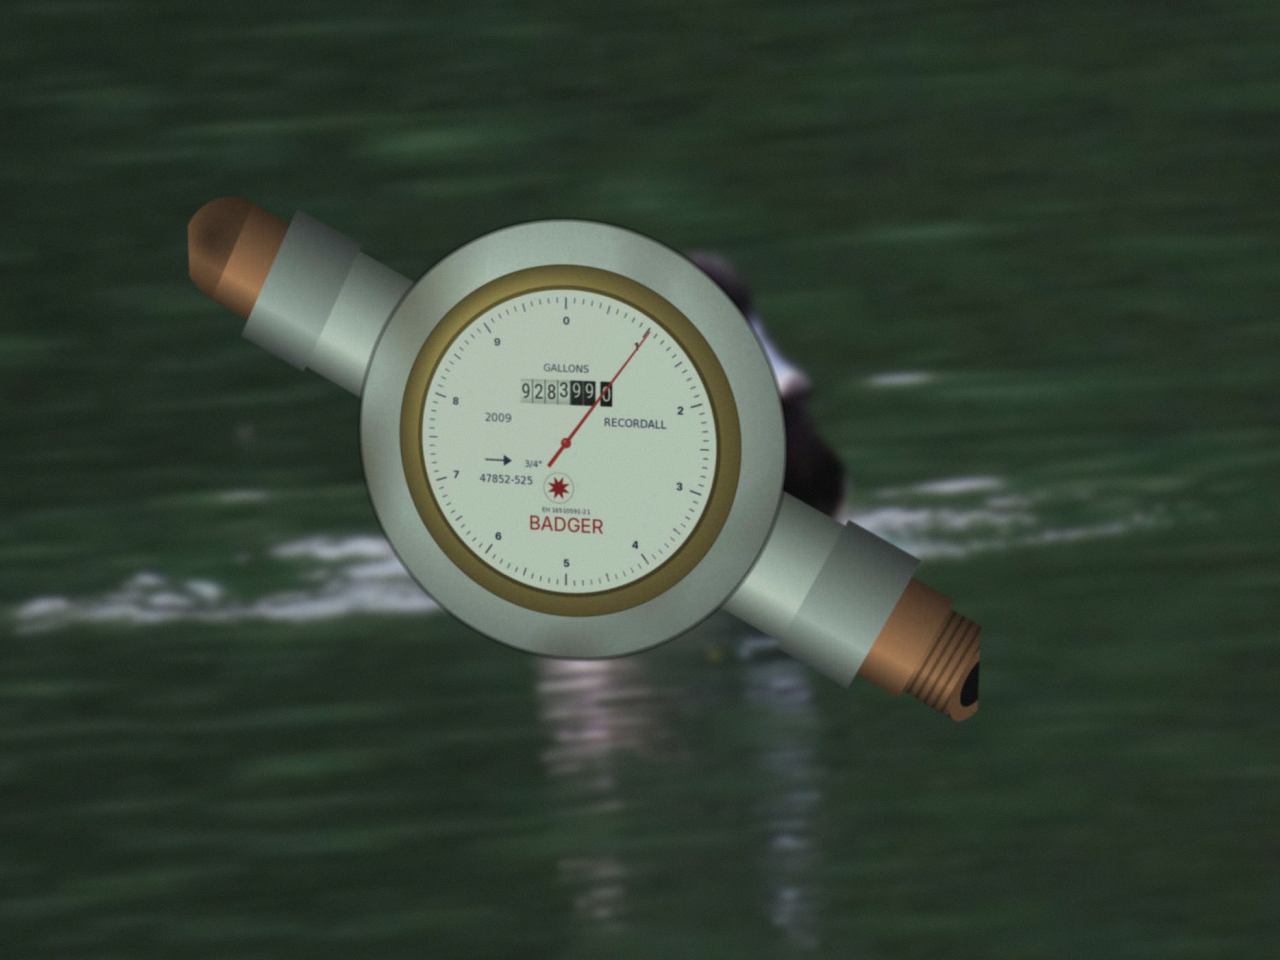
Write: 9283991.0; gal
